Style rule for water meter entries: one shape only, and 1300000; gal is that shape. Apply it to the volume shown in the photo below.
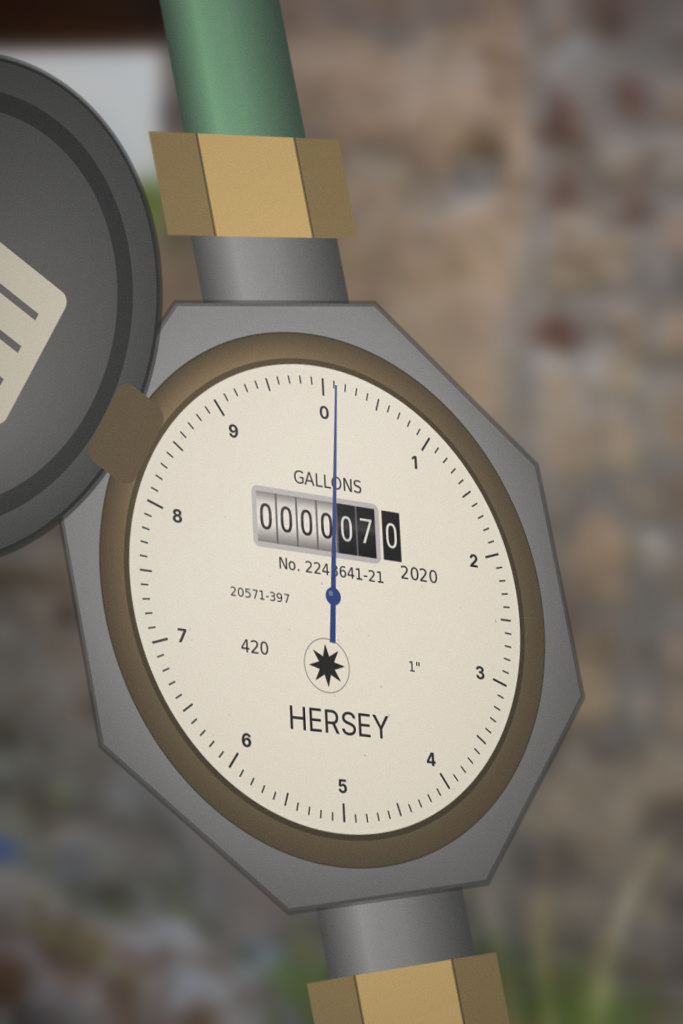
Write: 70.1; gal
